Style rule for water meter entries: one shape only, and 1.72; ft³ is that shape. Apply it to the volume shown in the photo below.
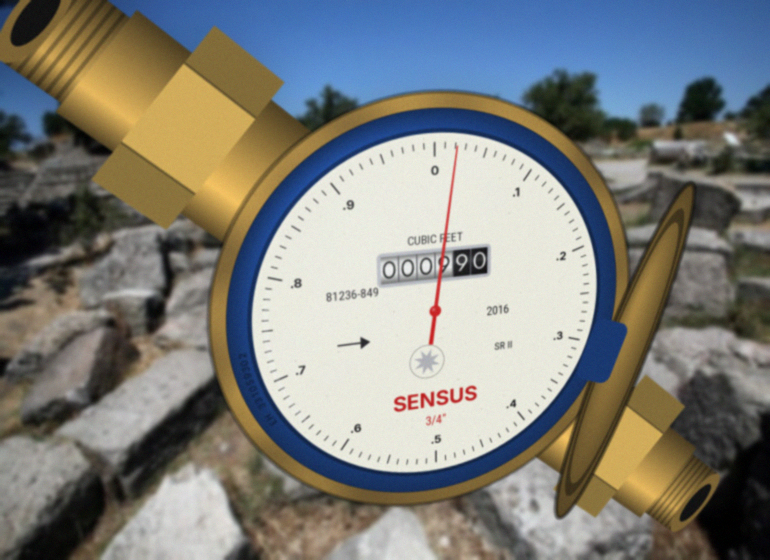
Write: 990.02; ft³
